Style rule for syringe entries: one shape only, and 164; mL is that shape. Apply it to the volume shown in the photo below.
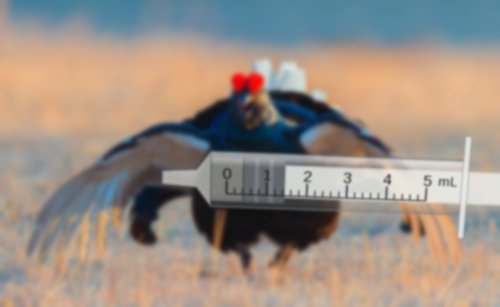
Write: 0.4; mL
